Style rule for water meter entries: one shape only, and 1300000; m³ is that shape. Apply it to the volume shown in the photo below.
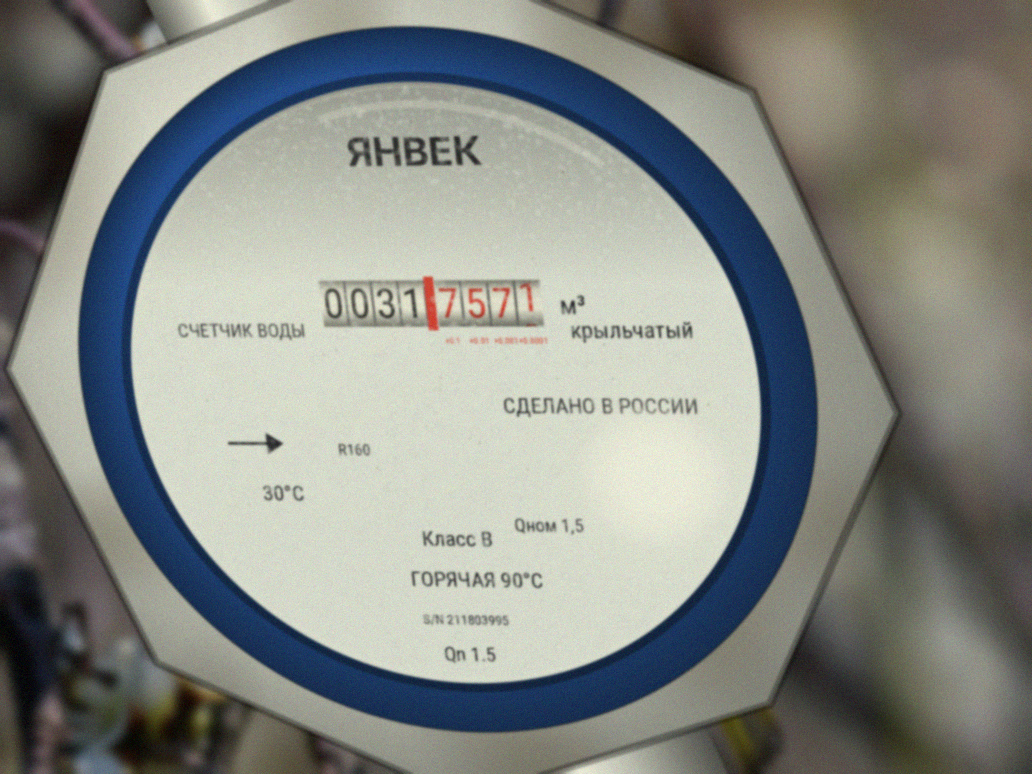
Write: 31.7571; m³
